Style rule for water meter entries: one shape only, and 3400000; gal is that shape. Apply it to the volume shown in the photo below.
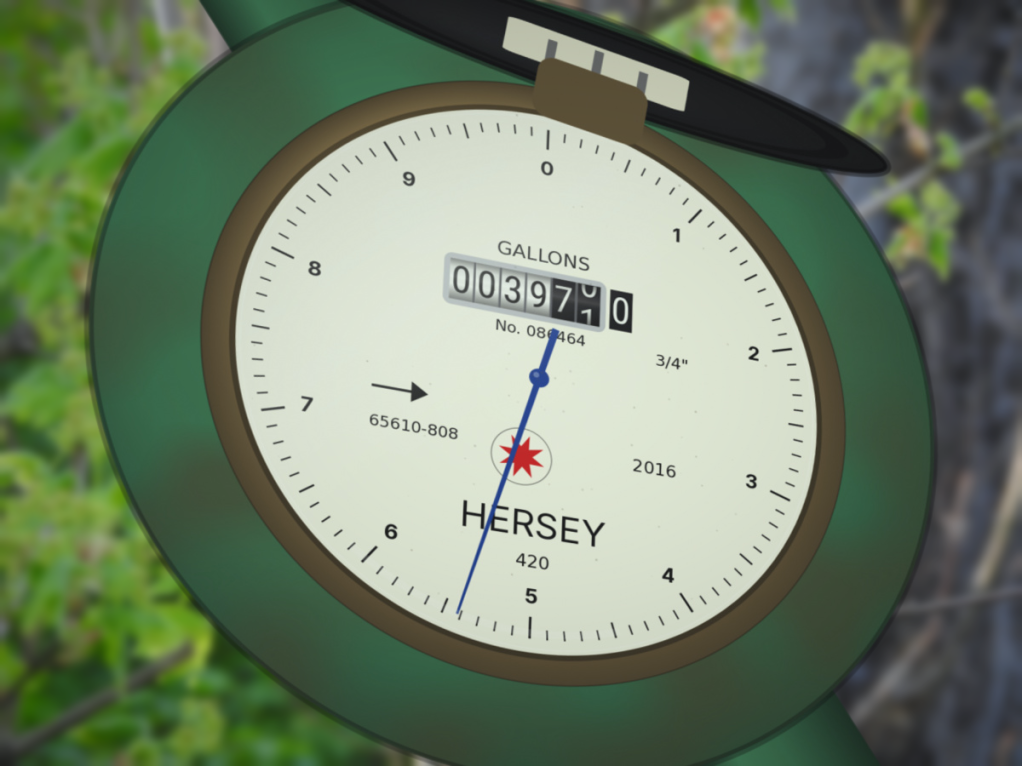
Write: 39705.4; gal
